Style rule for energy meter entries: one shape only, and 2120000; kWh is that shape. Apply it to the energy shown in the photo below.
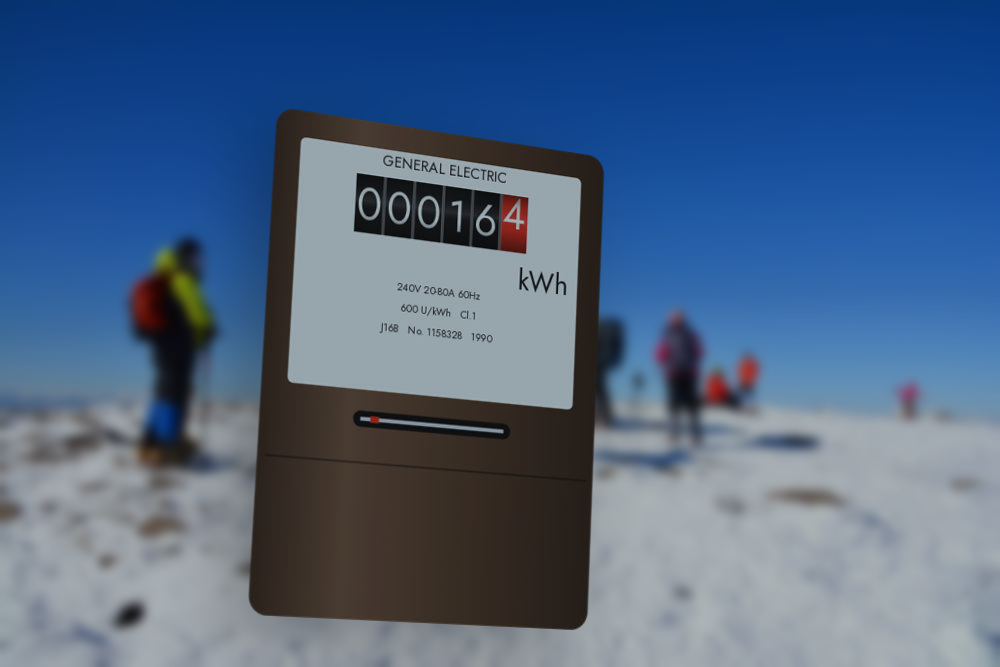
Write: 16.4; kWh
